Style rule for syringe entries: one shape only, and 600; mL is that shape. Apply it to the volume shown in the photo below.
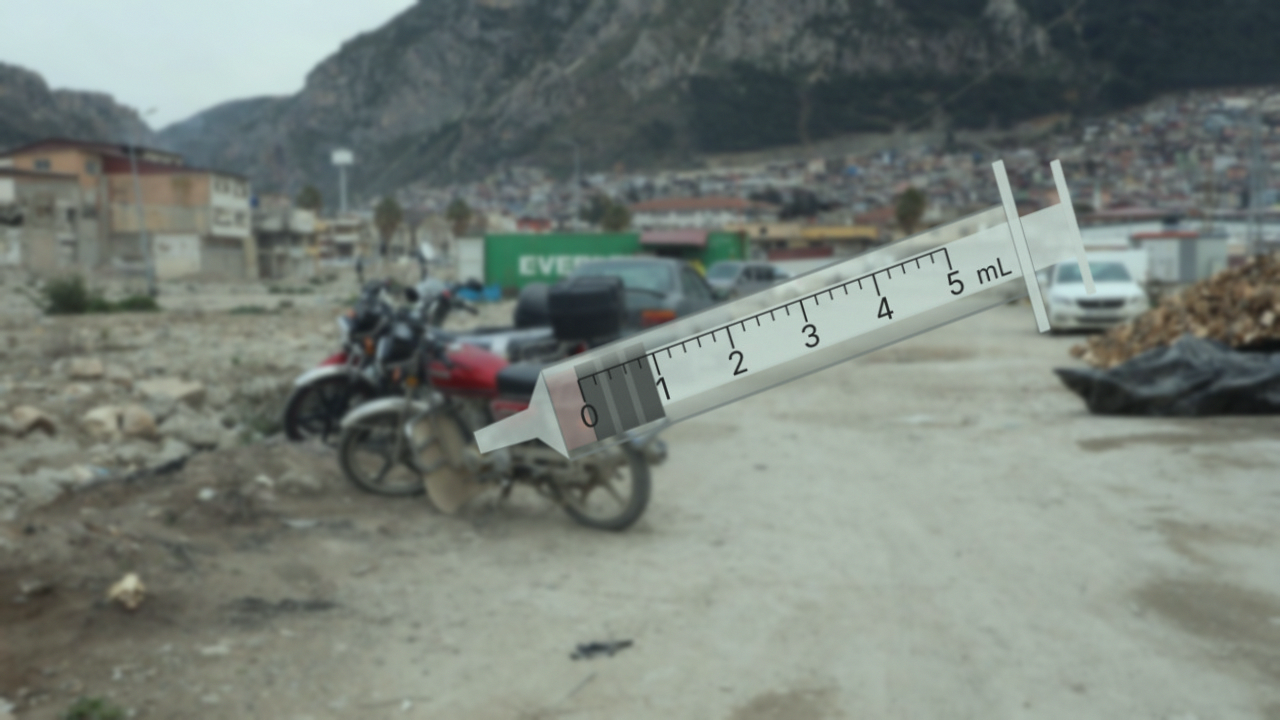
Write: 0; mL
